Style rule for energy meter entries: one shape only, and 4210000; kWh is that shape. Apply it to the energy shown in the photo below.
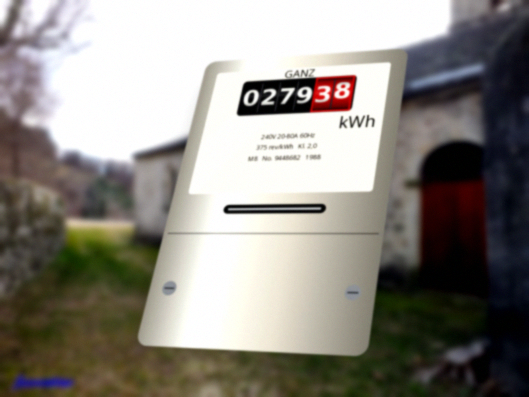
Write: 279.38; kWh
